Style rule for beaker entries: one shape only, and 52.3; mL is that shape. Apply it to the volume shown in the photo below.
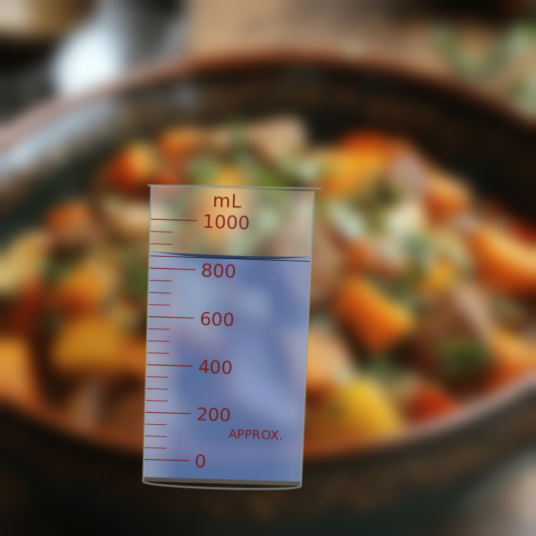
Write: 850; mL
